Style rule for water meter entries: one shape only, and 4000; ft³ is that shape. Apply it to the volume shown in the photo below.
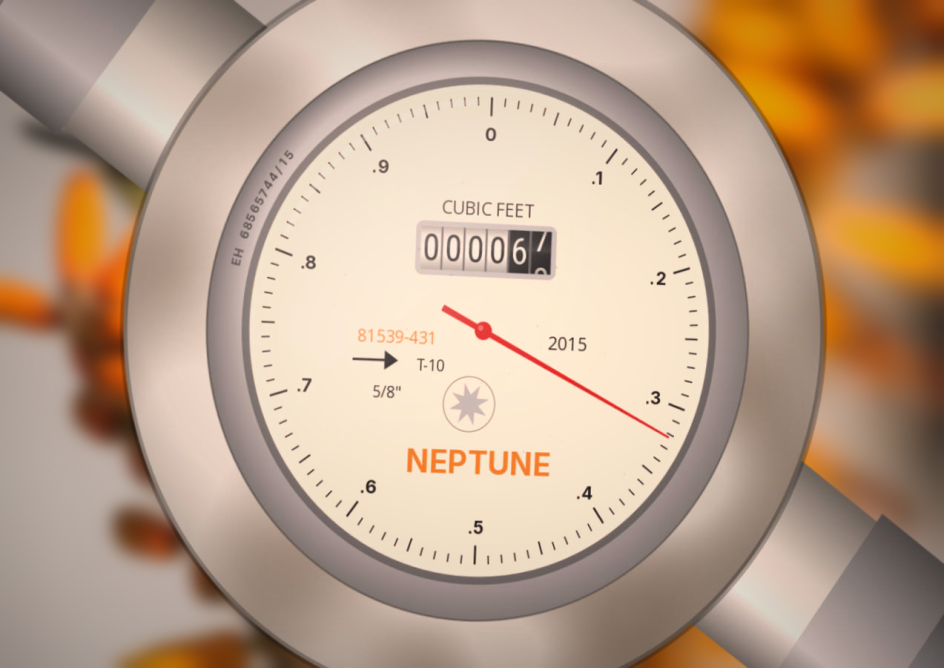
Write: 67.32; ft³
